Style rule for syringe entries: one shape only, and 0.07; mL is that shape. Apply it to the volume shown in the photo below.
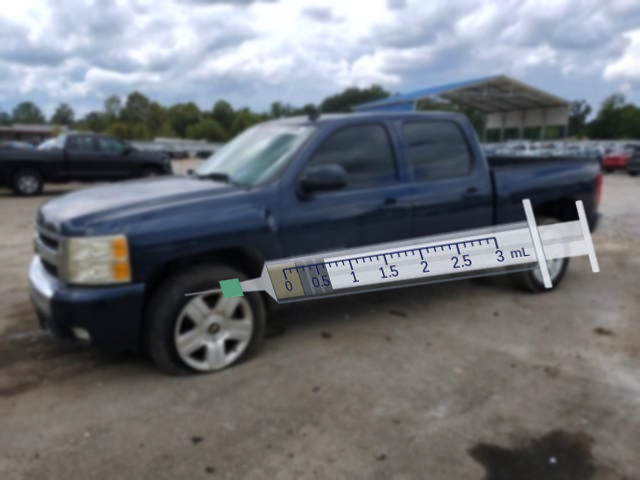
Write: 0.2; mL
